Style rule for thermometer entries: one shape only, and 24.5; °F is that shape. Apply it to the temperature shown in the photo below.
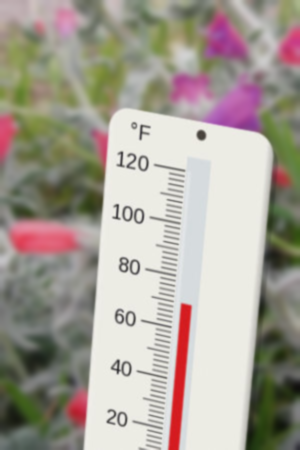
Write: 70; °F
